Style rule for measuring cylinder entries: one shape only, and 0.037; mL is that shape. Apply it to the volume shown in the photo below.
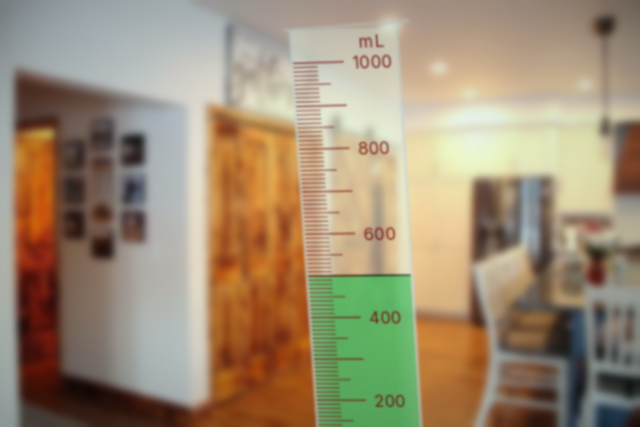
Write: 500; mL
